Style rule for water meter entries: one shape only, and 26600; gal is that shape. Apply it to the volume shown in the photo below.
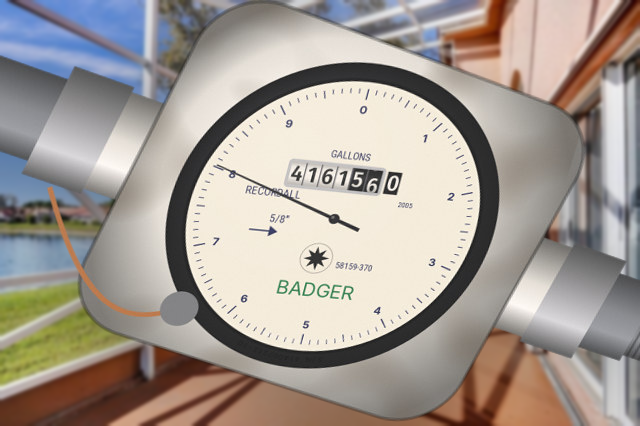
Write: 4161558.0; gal
